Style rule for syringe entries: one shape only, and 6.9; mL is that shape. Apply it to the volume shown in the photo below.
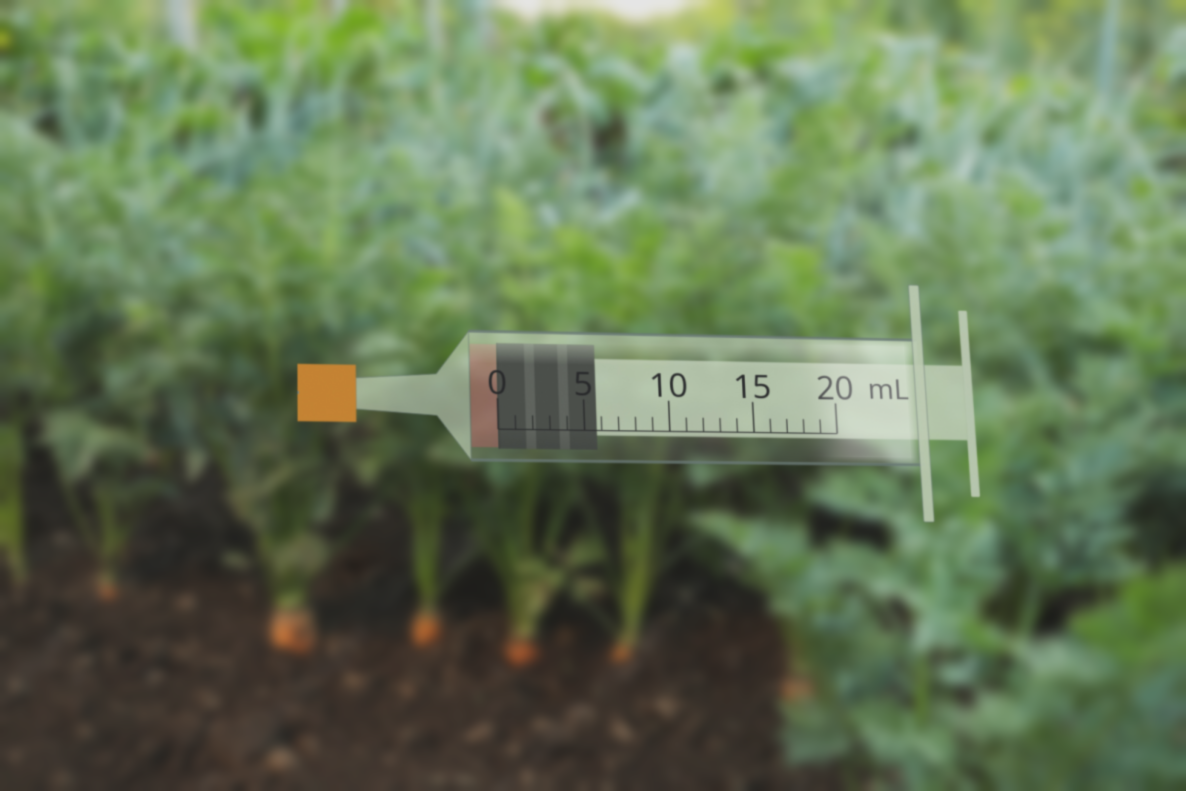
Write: 0; mL
